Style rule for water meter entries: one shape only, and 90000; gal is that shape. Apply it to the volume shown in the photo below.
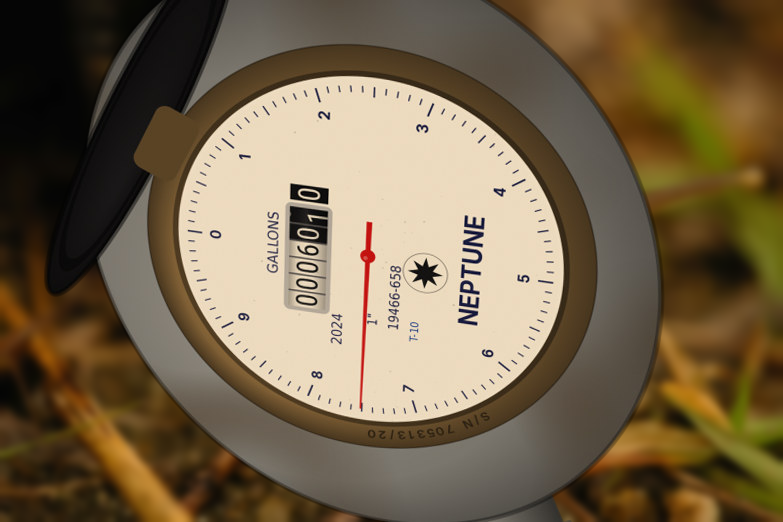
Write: 6007.5; gal
